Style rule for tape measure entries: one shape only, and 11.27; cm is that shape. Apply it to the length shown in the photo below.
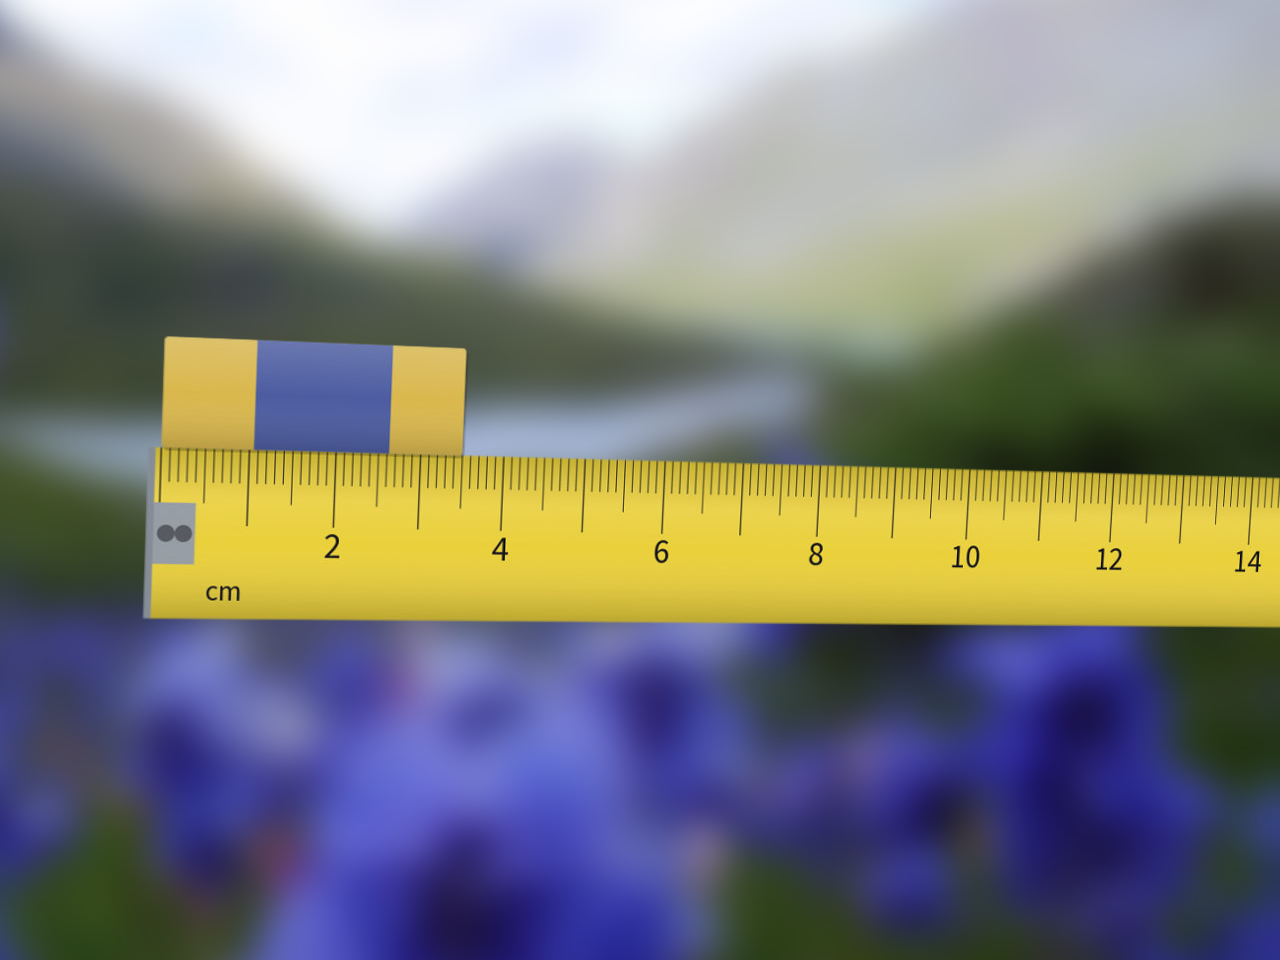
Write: 3.5; cm
